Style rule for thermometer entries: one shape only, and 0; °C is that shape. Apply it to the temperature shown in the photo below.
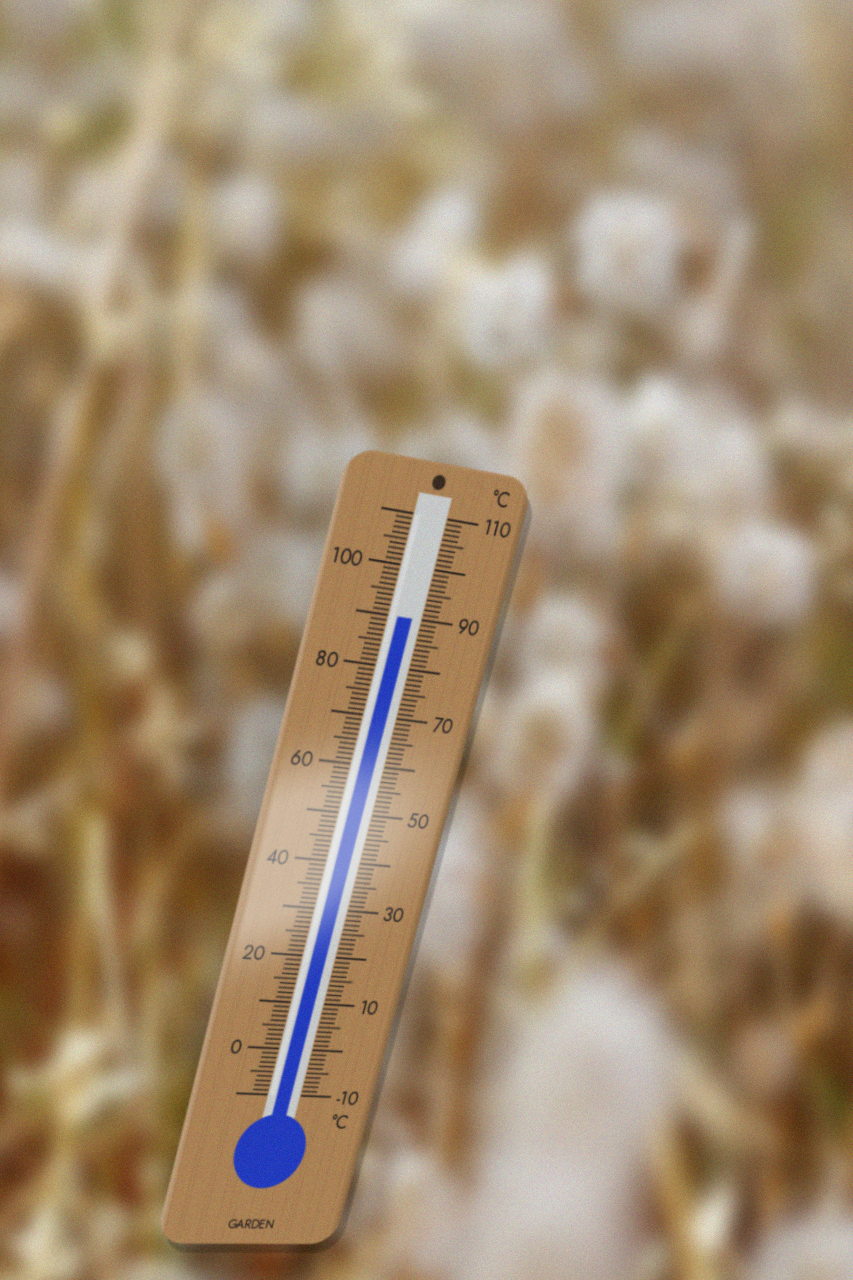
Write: 90; °C
